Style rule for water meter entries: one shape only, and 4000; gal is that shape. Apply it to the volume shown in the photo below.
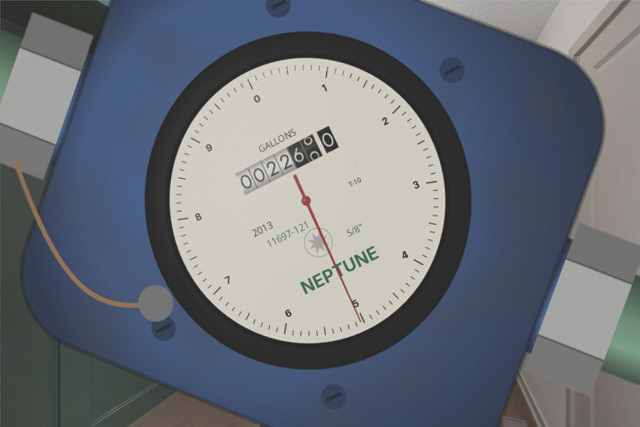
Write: 22685.0; gal
